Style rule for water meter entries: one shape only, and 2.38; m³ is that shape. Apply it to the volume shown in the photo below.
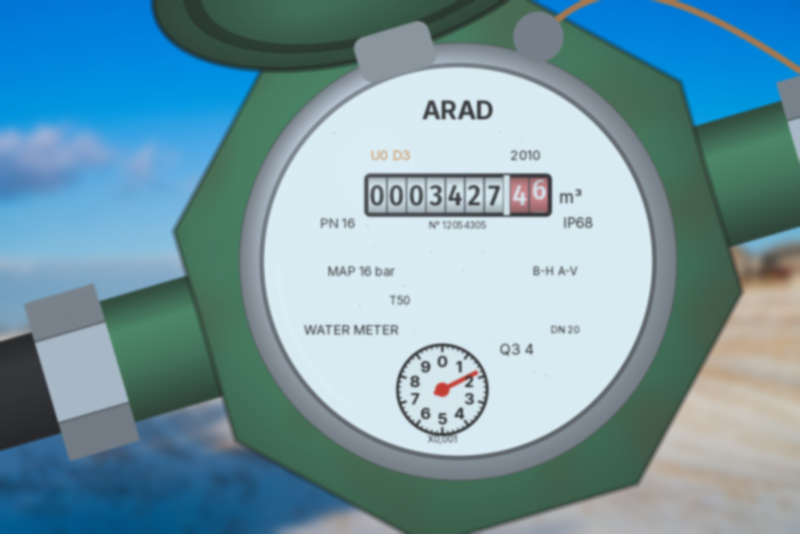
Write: 3427.461; m³
